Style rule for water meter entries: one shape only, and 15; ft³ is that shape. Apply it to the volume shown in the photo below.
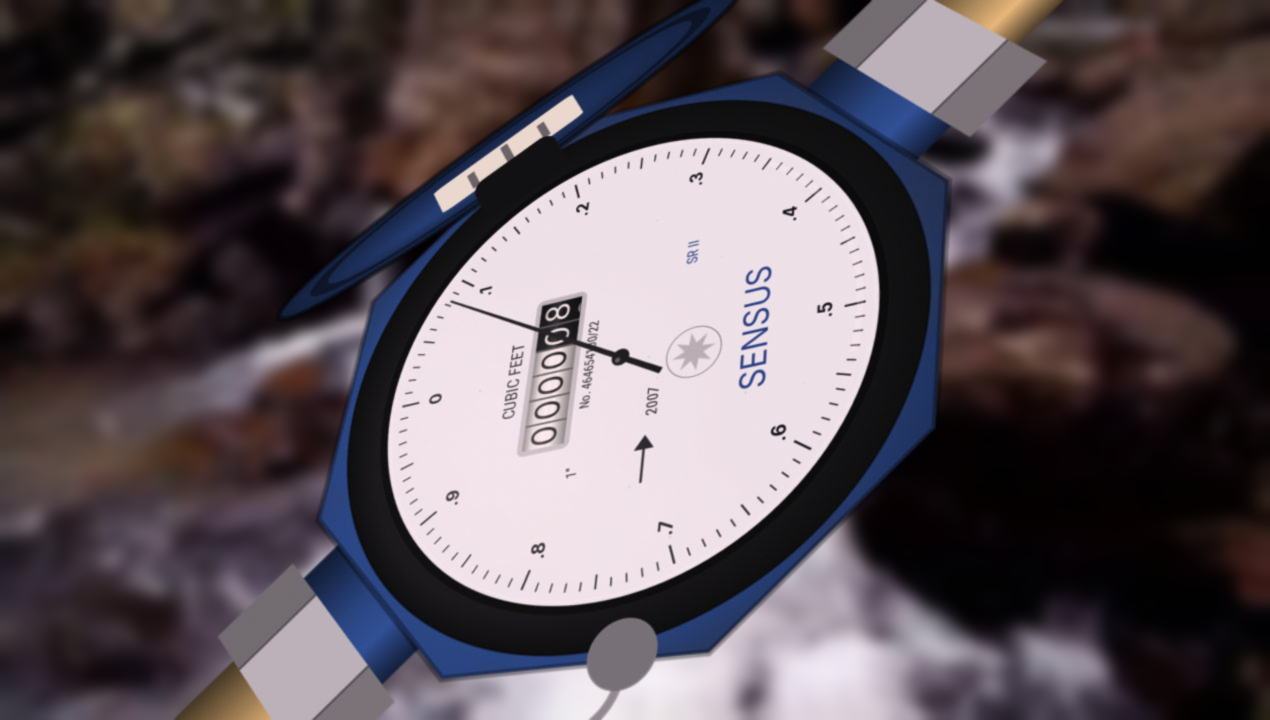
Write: 8.08; ft³
